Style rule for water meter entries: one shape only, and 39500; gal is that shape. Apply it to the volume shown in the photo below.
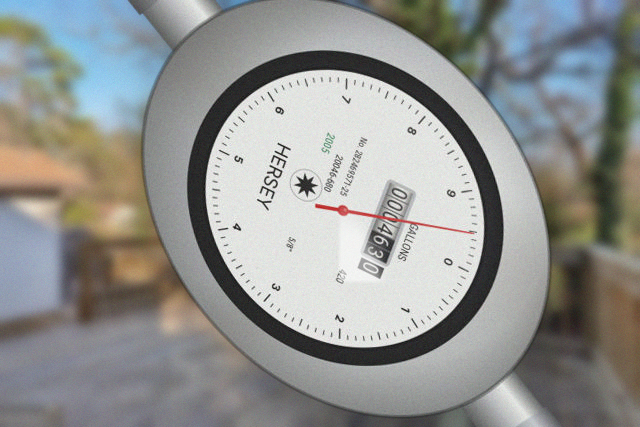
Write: 4629.5; gal
